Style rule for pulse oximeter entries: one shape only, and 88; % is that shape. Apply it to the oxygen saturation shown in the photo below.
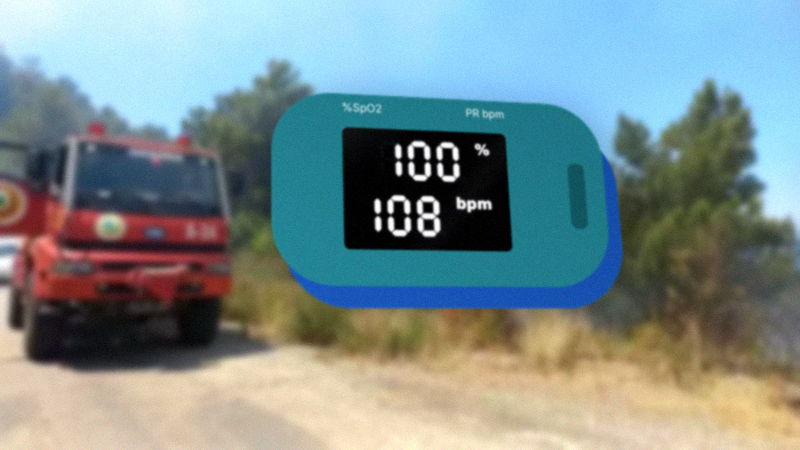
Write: 100; %
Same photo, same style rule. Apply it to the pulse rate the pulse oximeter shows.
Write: 108; bpm
